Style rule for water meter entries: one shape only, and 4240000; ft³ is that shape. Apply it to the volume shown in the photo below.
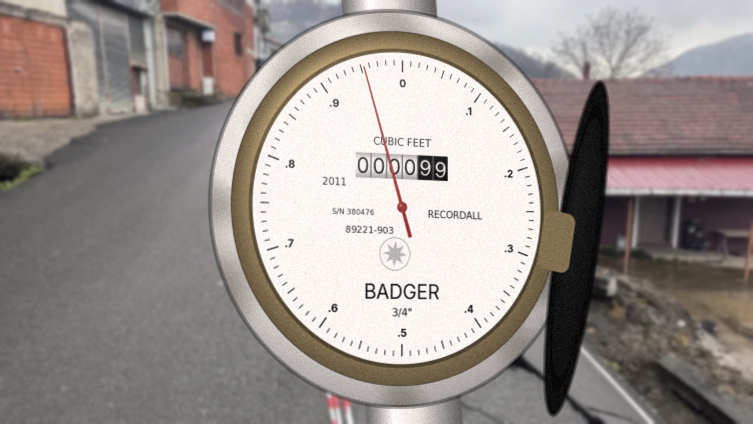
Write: 98.95; ft³
